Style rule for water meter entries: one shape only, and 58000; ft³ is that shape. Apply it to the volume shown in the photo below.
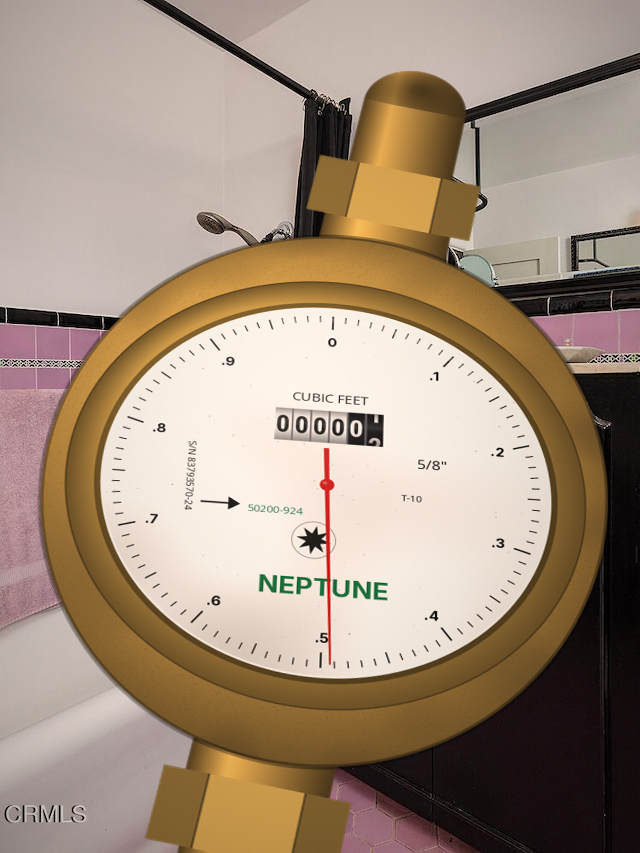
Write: 1.49; ft³
